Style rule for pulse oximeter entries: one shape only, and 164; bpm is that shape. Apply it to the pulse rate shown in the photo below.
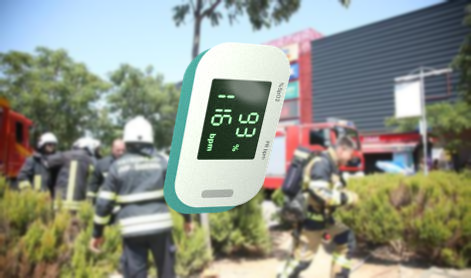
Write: 116; bpm
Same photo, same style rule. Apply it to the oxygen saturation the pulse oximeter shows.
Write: 93; %
